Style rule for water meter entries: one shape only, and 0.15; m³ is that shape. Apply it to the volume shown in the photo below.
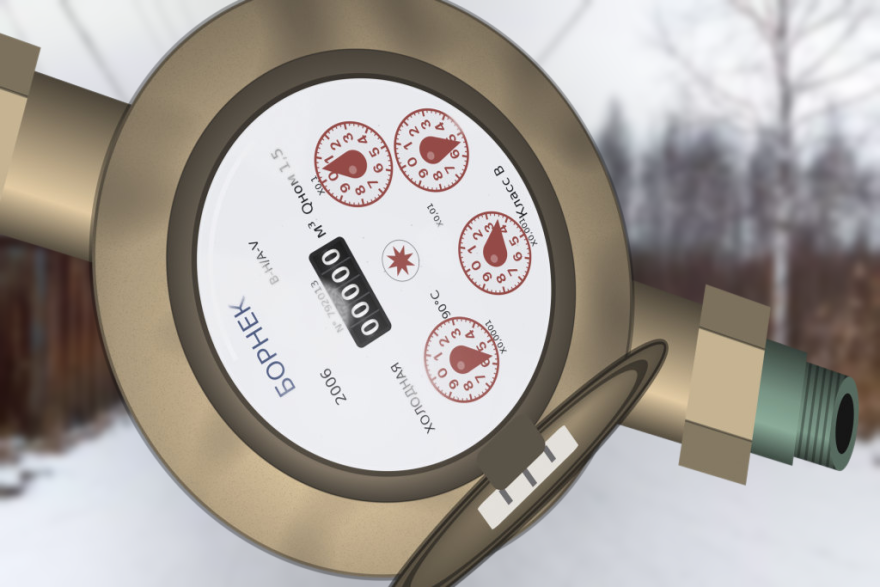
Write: 0.0535; m³
